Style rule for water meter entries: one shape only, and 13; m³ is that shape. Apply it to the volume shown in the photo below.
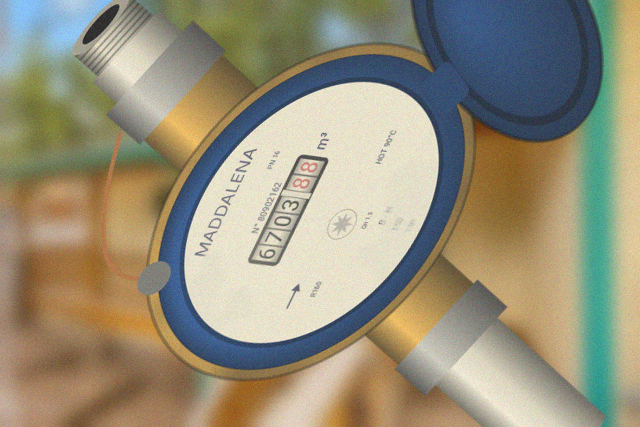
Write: 6703.88; m³
